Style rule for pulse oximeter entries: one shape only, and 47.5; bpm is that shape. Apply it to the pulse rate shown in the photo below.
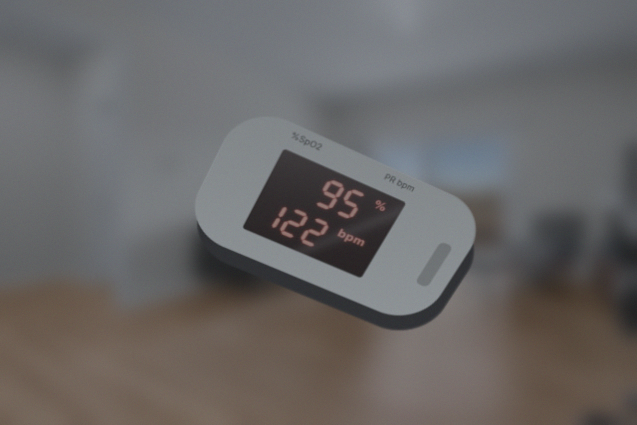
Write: 122; bpm
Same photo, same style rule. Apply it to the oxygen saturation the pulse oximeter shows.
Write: 95; %
